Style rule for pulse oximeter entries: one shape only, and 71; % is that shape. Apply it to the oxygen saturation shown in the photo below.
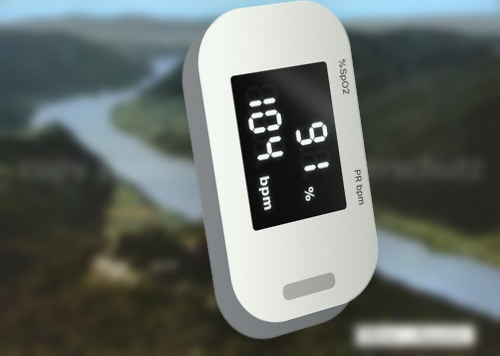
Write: 91; %
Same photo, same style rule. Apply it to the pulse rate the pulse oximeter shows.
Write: 104; bpm
